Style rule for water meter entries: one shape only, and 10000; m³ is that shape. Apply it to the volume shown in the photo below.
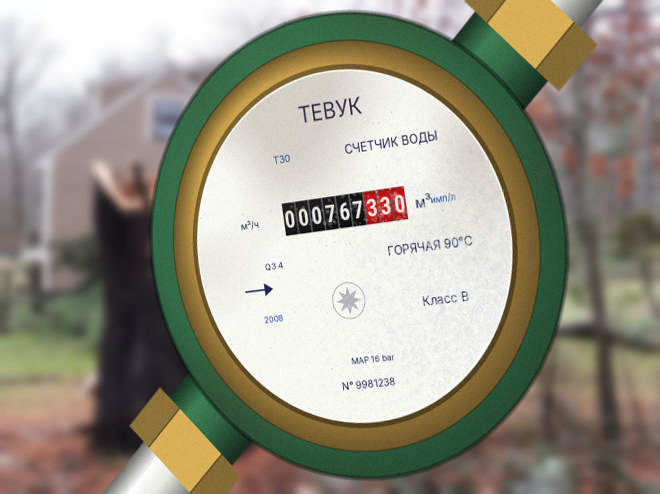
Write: 767.330; m³
